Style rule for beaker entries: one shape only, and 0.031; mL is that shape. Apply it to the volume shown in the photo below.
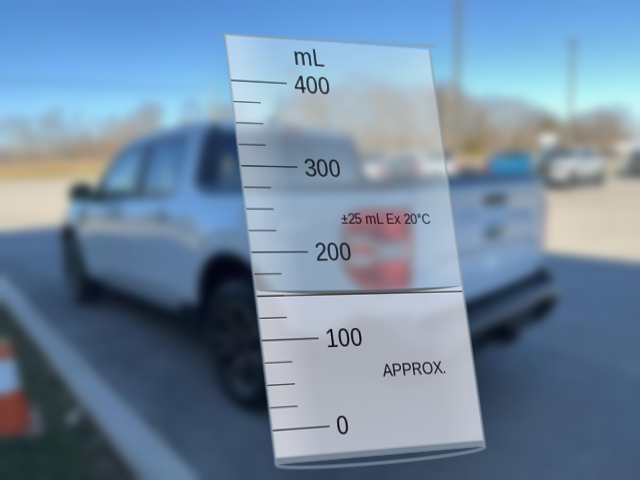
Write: 150; mL
